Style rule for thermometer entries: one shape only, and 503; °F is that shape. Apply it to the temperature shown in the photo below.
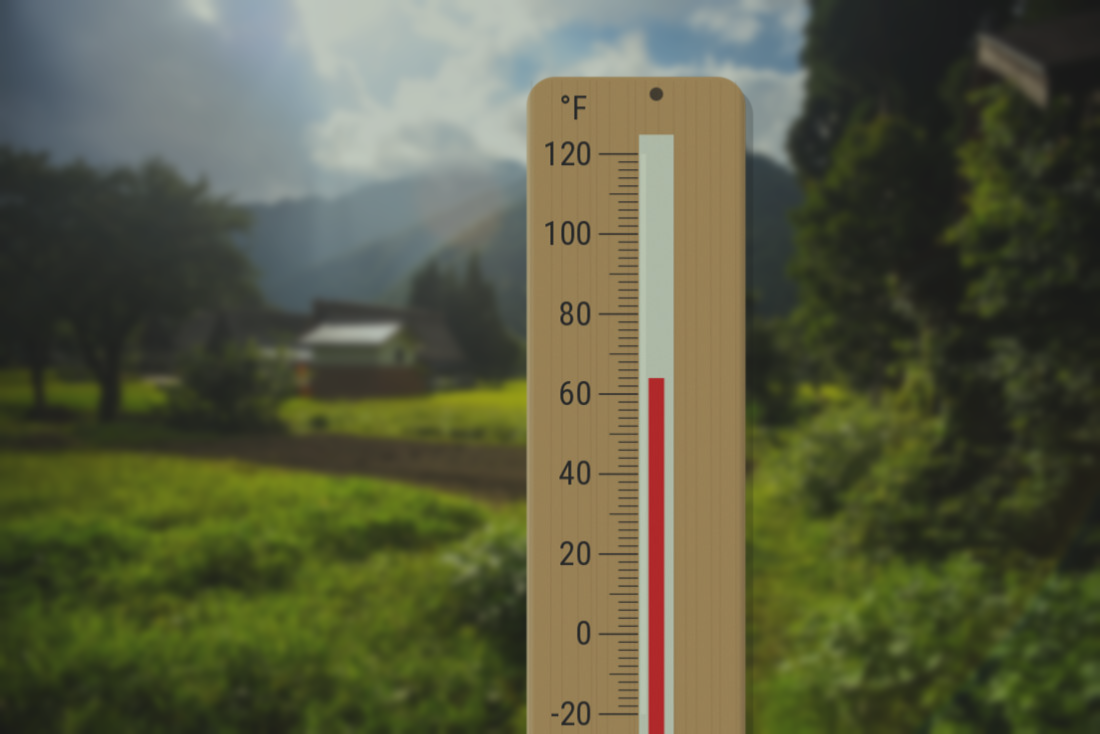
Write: 64; °F
